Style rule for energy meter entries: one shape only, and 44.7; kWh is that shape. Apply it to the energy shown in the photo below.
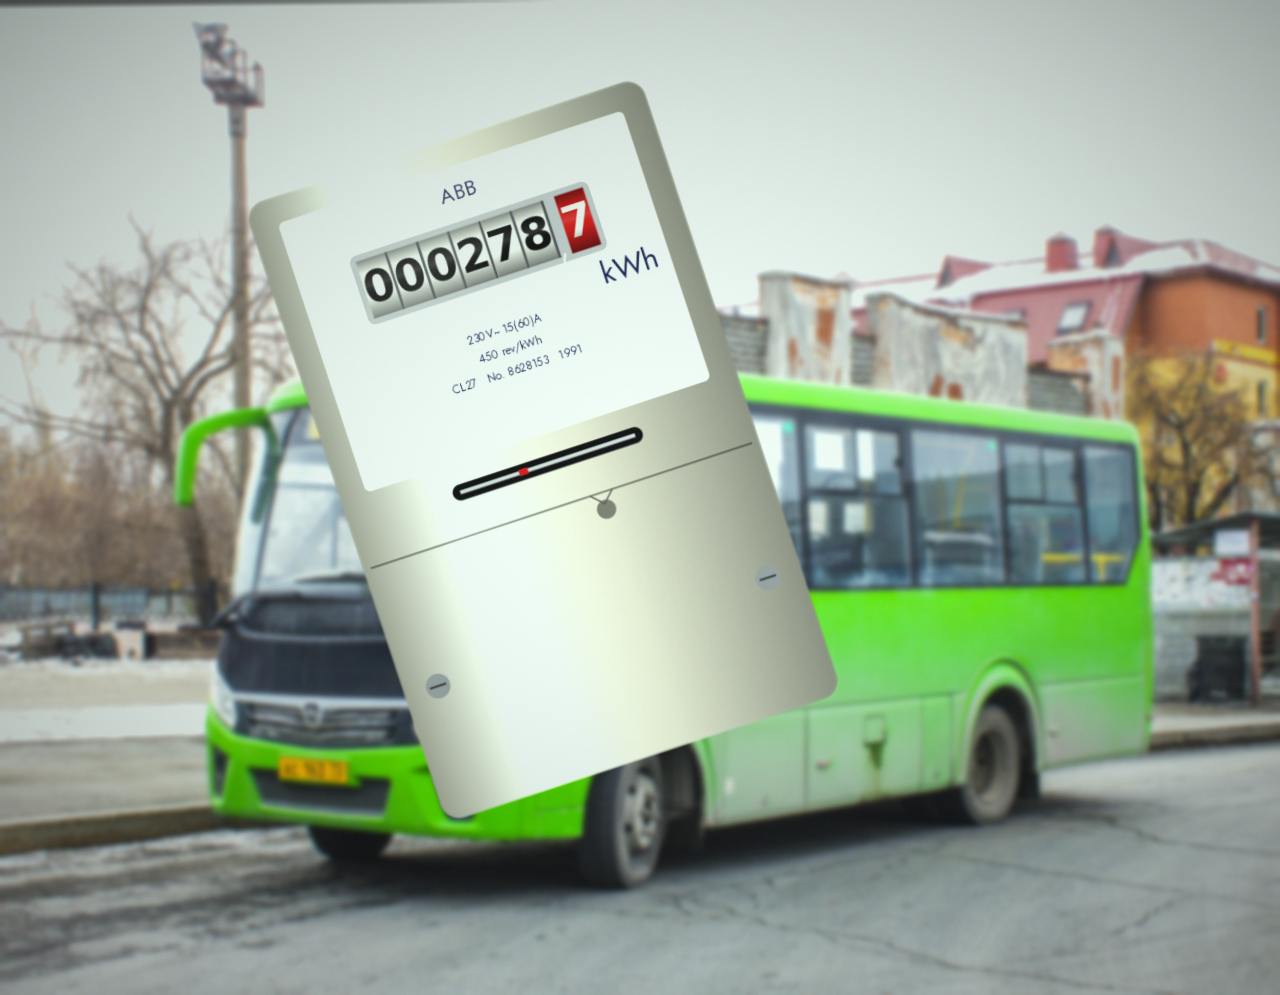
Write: 278.7; kWh
